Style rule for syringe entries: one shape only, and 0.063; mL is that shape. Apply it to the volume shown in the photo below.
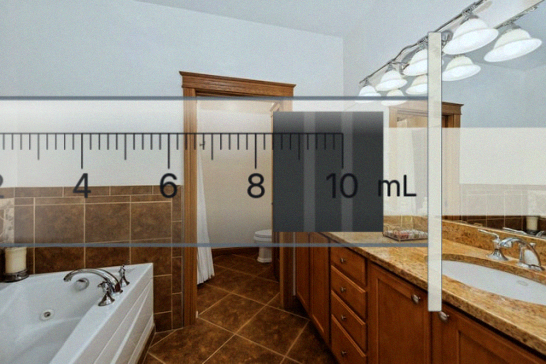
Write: 8.4; mL
